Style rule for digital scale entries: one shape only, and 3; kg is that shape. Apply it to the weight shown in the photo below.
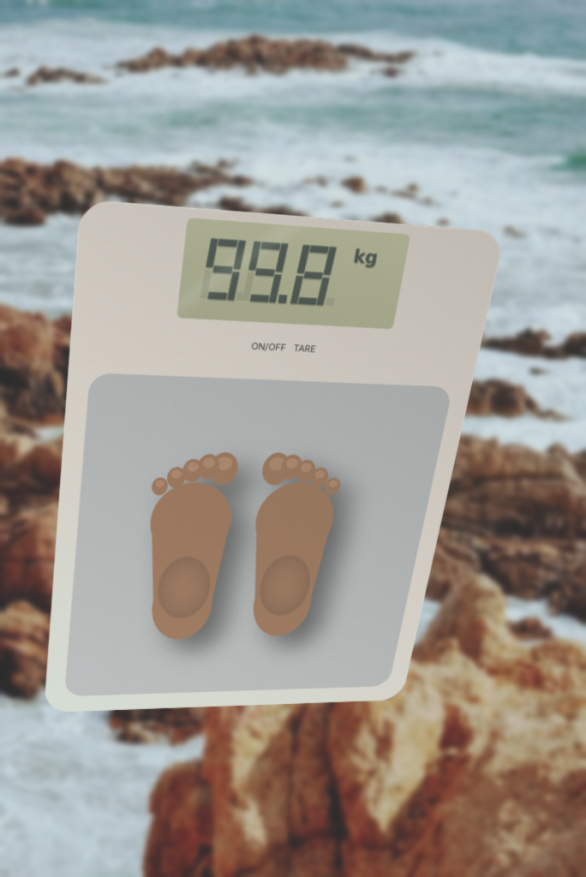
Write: 99.8; kg
